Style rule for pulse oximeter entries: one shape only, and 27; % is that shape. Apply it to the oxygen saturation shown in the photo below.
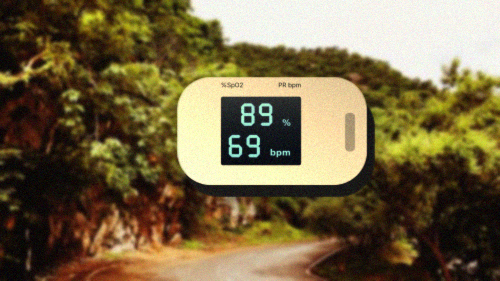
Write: 89; %
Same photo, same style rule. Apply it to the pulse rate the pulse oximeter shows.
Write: 69; bpm
